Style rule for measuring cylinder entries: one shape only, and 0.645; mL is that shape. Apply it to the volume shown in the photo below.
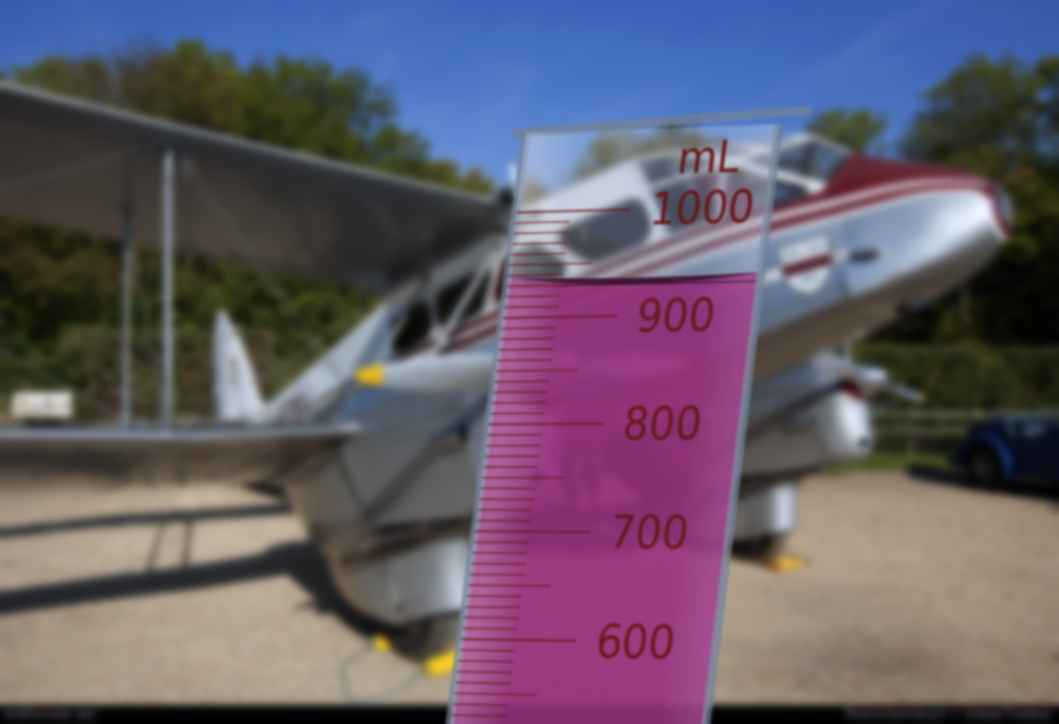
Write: 930; mL
